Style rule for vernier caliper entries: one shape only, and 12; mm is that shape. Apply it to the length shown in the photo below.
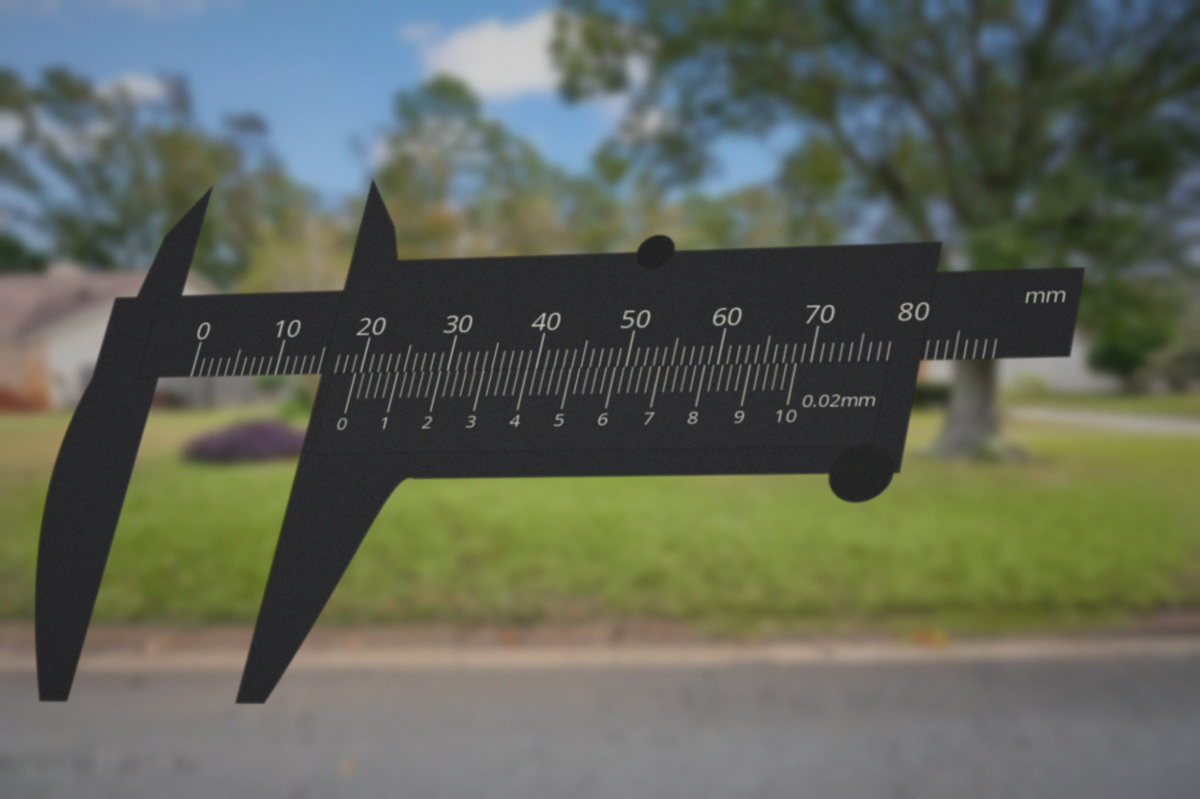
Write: 19.4; mm
